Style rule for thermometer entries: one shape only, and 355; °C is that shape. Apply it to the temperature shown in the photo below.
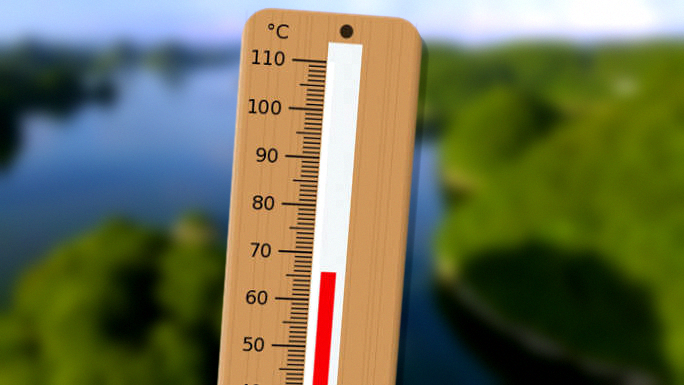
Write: 66; °C
